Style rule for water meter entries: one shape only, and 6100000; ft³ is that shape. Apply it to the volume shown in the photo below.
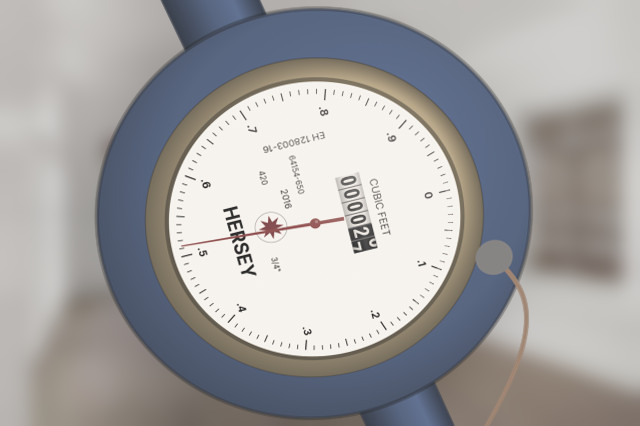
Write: 26.51; ft³
